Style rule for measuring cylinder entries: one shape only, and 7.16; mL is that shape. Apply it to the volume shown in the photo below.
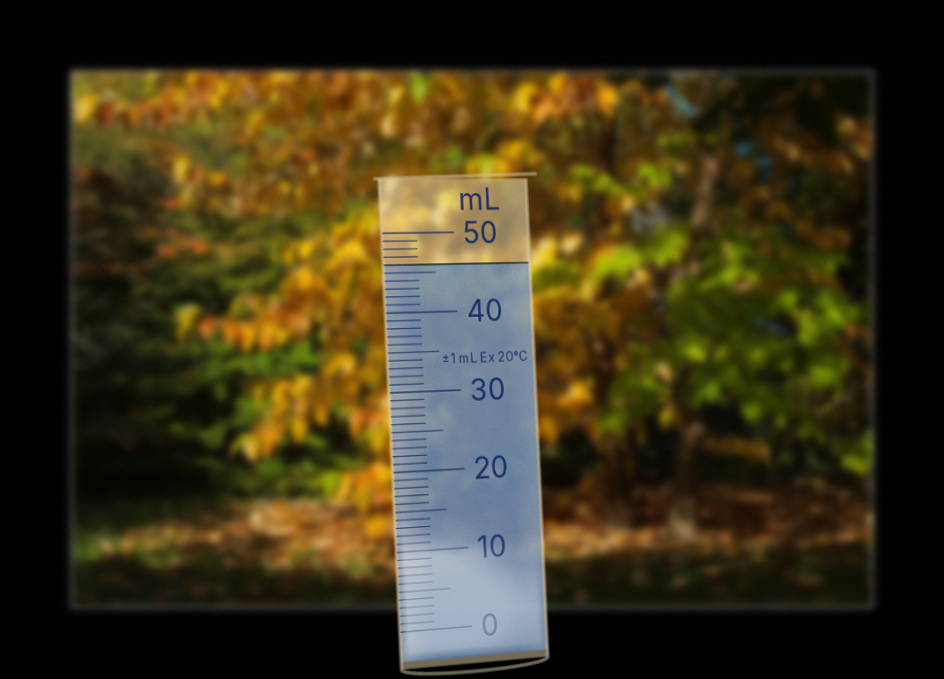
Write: 46; mL
